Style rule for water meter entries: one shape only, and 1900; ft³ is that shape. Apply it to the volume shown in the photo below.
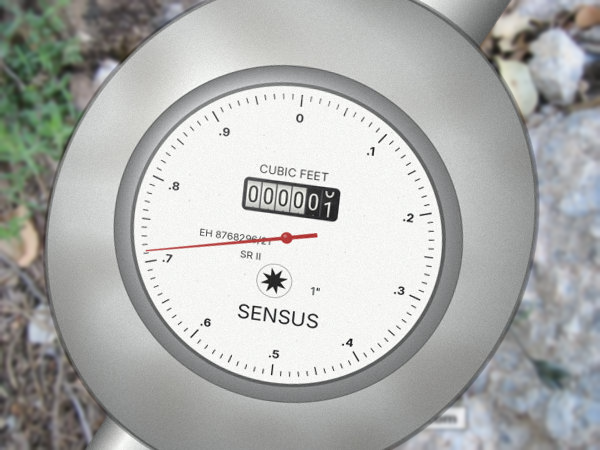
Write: 0.71; ft³
